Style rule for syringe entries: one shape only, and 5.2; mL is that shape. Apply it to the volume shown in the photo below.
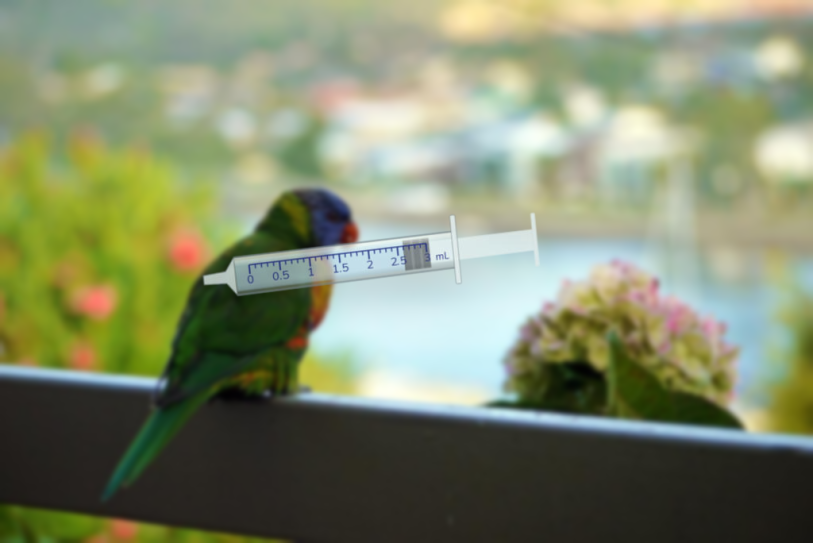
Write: 2.6; mL
